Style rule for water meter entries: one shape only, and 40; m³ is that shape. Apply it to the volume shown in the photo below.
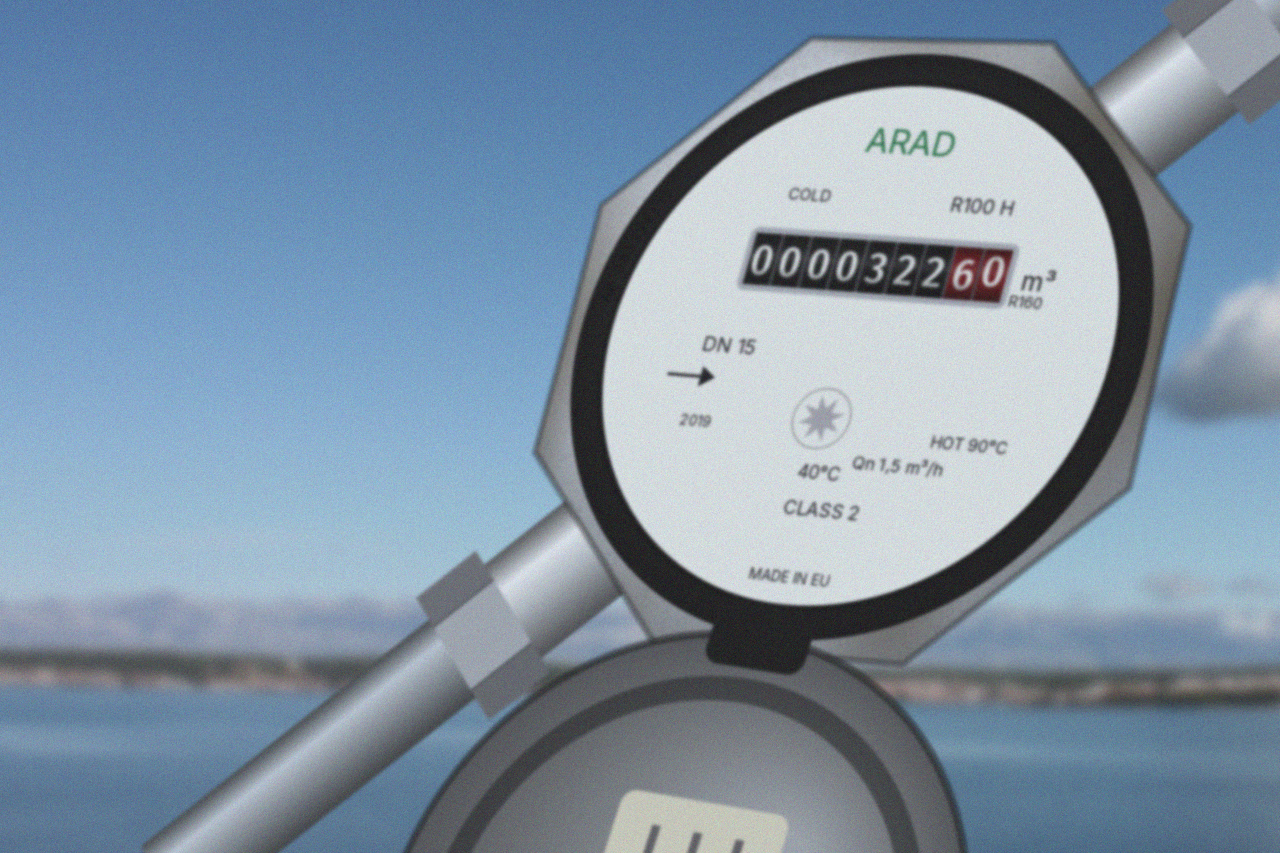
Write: 322.60; m³
